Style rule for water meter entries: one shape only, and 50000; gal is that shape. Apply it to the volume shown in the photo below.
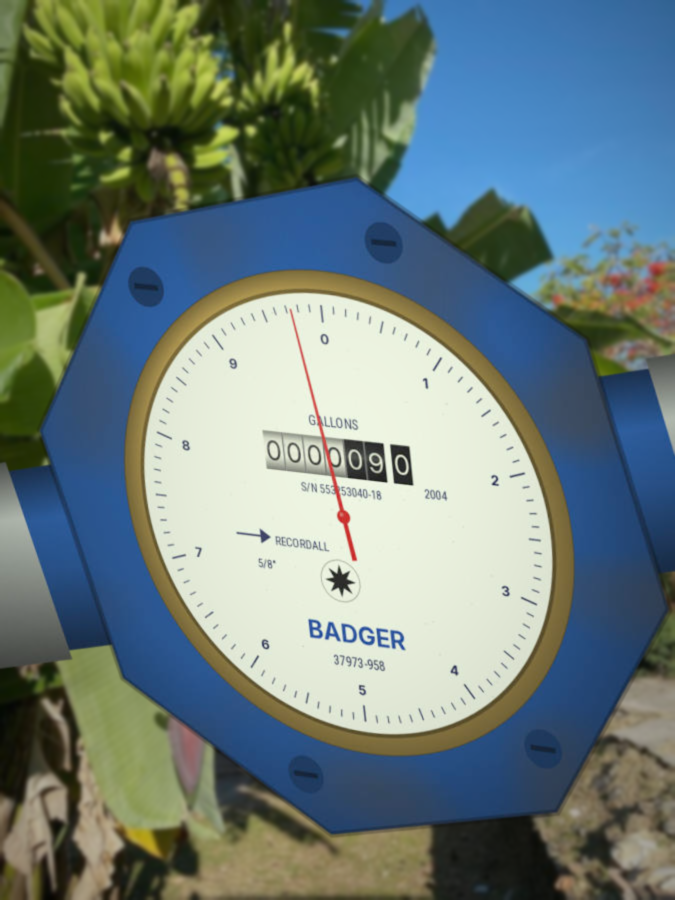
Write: 89.7; gal
